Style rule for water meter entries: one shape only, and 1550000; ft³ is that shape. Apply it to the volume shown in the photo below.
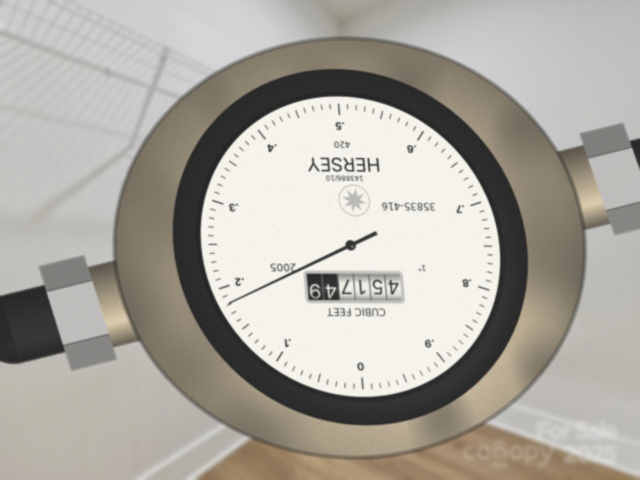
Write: 451749.18; ft³
